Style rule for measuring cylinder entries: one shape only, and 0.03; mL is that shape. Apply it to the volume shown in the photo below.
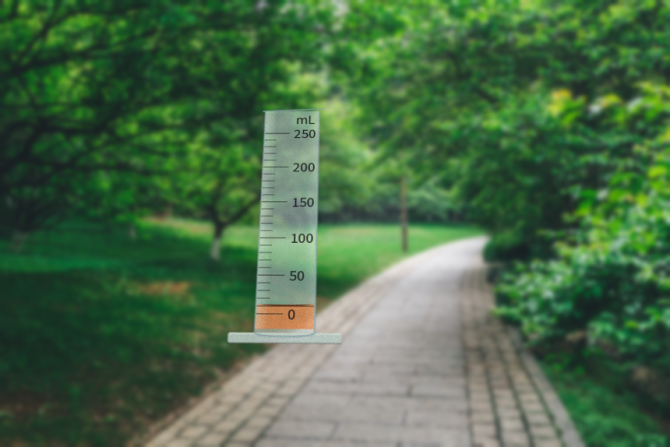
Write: 10; mL
